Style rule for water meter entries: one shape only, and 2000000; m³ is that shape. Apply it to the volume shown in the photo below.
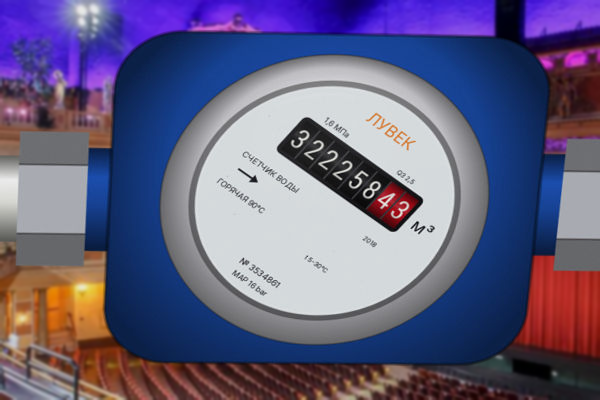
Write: 322258.43; m³
